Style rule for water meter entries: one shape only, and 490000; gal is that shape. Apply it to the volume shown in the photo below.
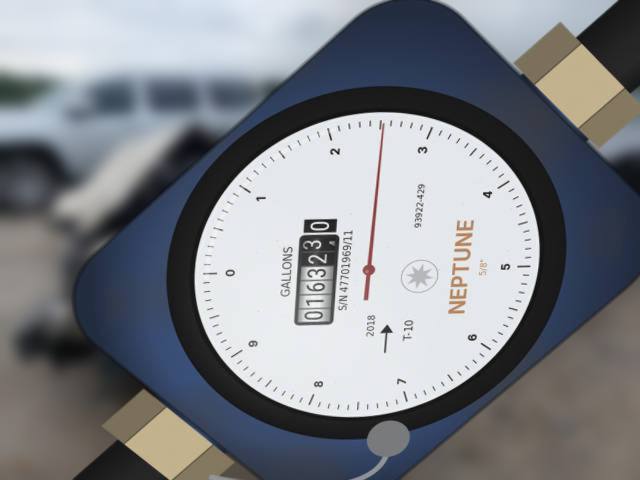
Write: 163232.5; gal
